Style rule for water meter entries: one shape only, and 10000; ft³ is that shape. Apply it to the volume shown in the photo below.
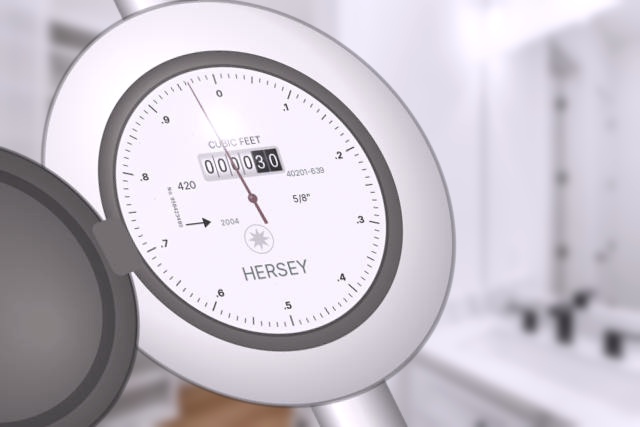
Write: 29.96; ft³
